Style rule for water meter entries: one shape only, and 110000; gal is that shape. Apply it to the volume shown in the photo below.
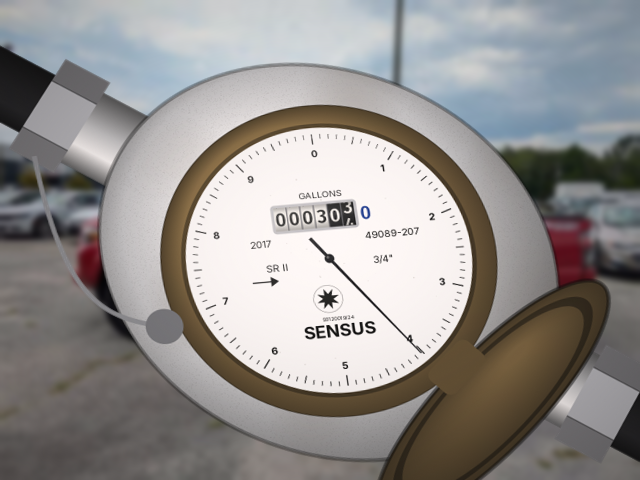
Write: 3034.0; gal
